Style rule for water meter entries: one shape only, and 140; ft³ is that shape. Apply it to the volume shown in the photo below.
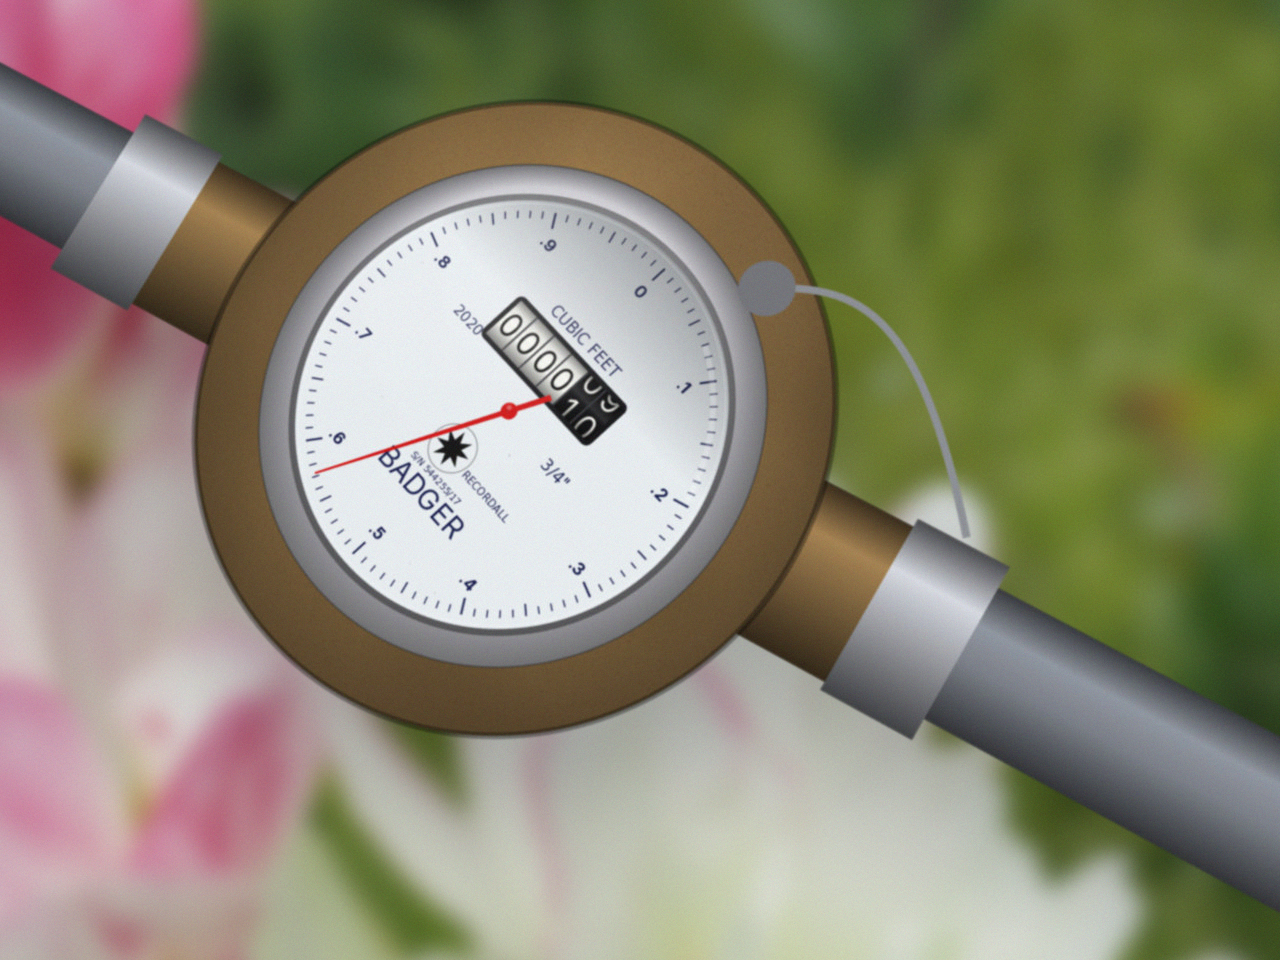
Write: 9.57; ft³
